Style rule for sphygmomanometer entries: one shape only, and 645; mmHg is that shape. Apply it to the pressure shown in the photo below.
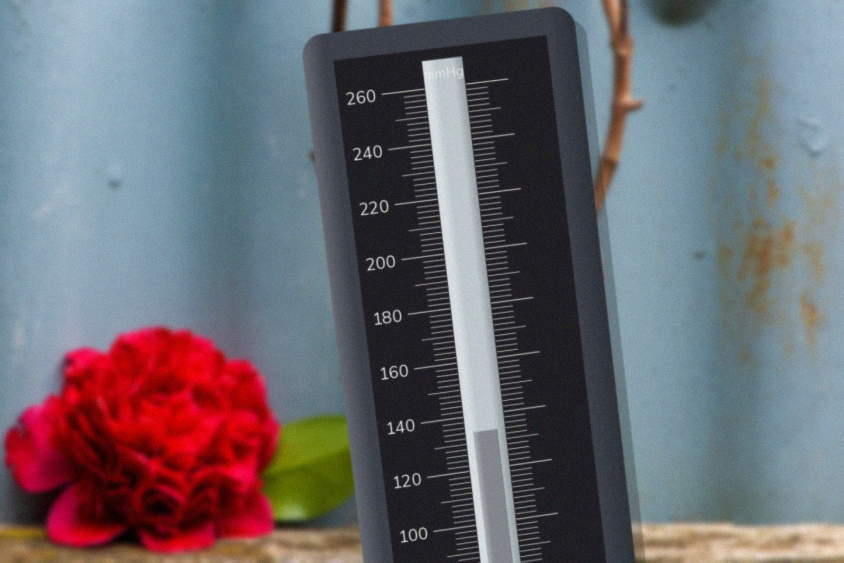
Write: 134; mmHg
